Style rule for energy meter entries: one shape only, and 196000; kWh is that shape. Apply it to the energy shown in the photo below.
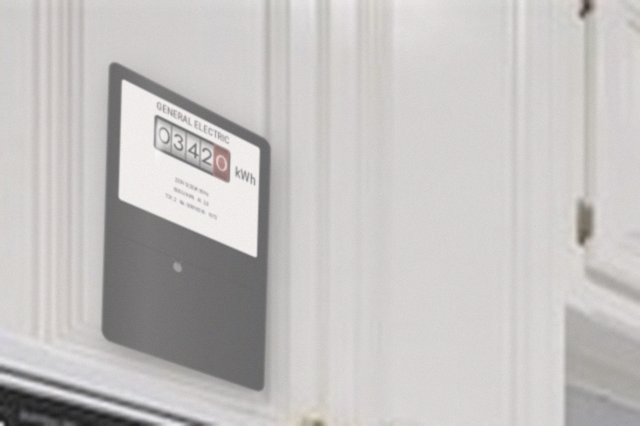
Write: 342.0; kWh
